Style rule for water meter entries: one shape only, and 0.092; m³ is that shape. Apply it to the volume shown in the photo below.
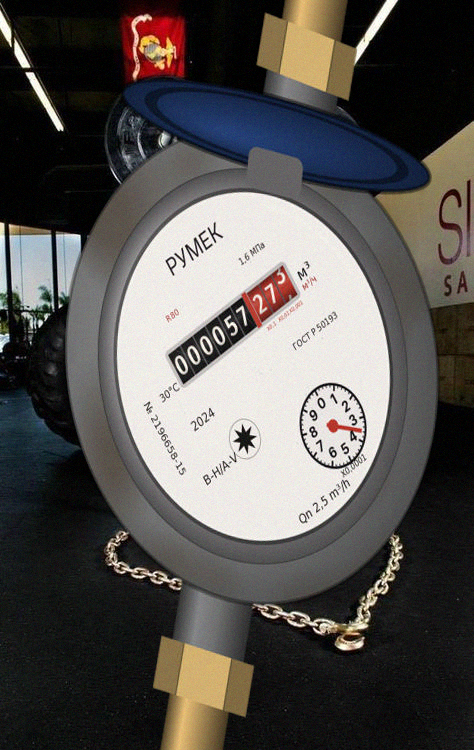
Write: 57.2733; m³
